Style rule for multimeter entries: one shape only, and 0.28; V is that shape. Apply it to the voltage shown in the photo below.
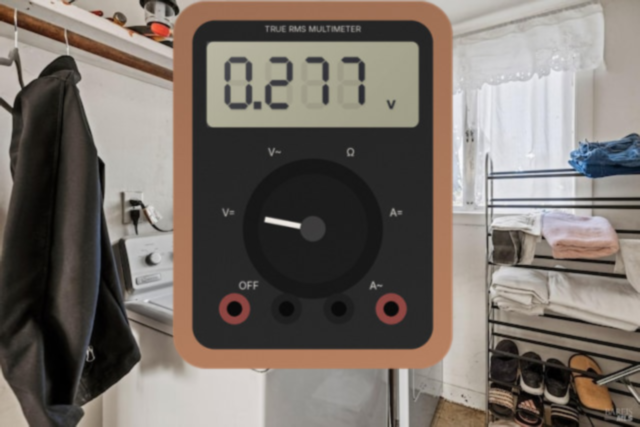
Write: 0.277; V
